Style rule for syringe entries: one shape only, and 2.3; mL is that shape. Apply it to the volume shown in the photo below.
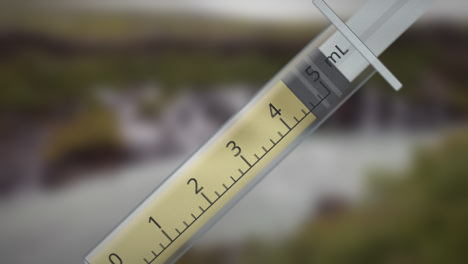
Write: 4.5; mL
